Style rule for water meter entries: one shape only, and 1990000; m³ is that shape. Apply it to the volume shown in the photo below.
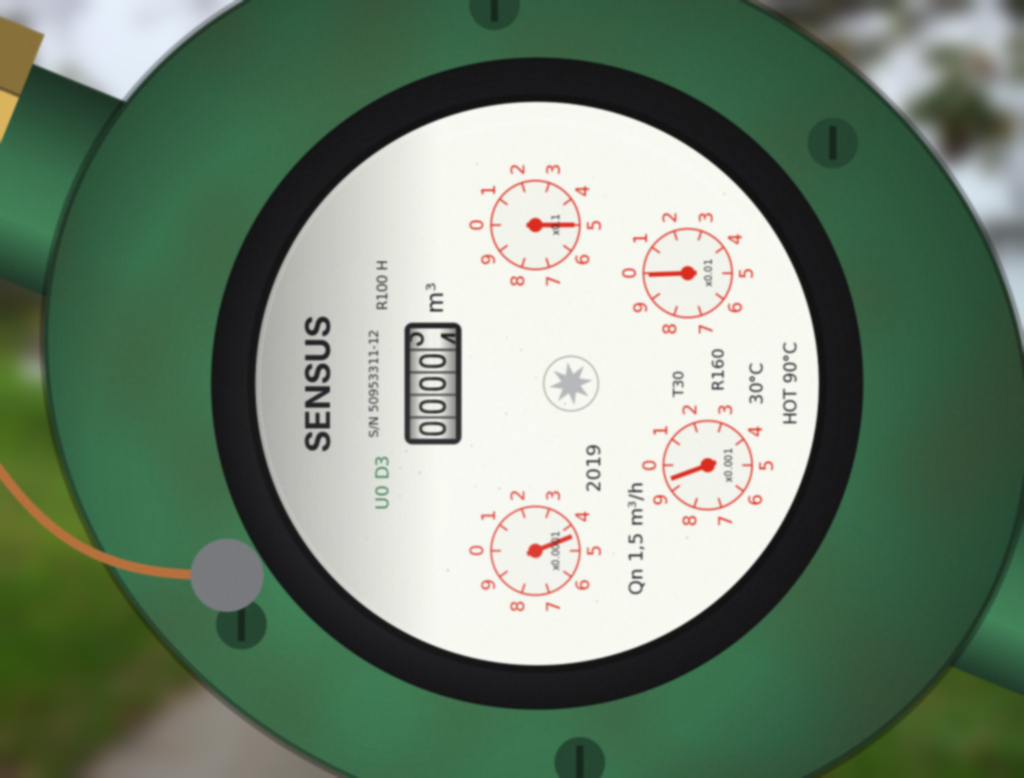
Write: 3.4994; m³
